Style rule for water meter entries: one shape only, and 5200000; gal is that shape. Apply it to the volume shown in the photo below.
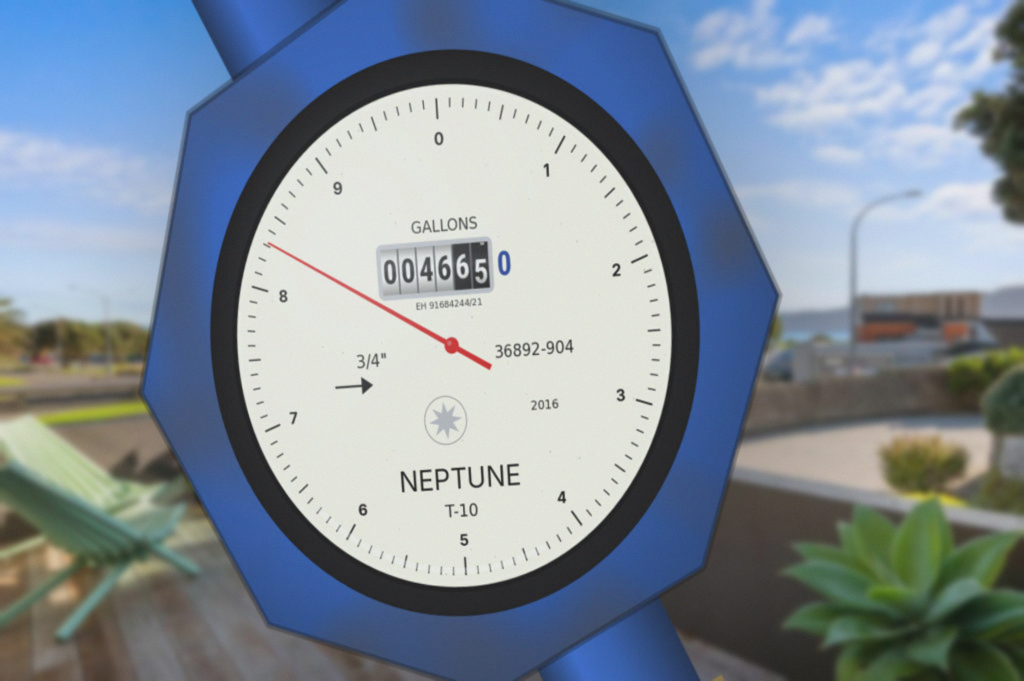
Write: 46648.3; gal
